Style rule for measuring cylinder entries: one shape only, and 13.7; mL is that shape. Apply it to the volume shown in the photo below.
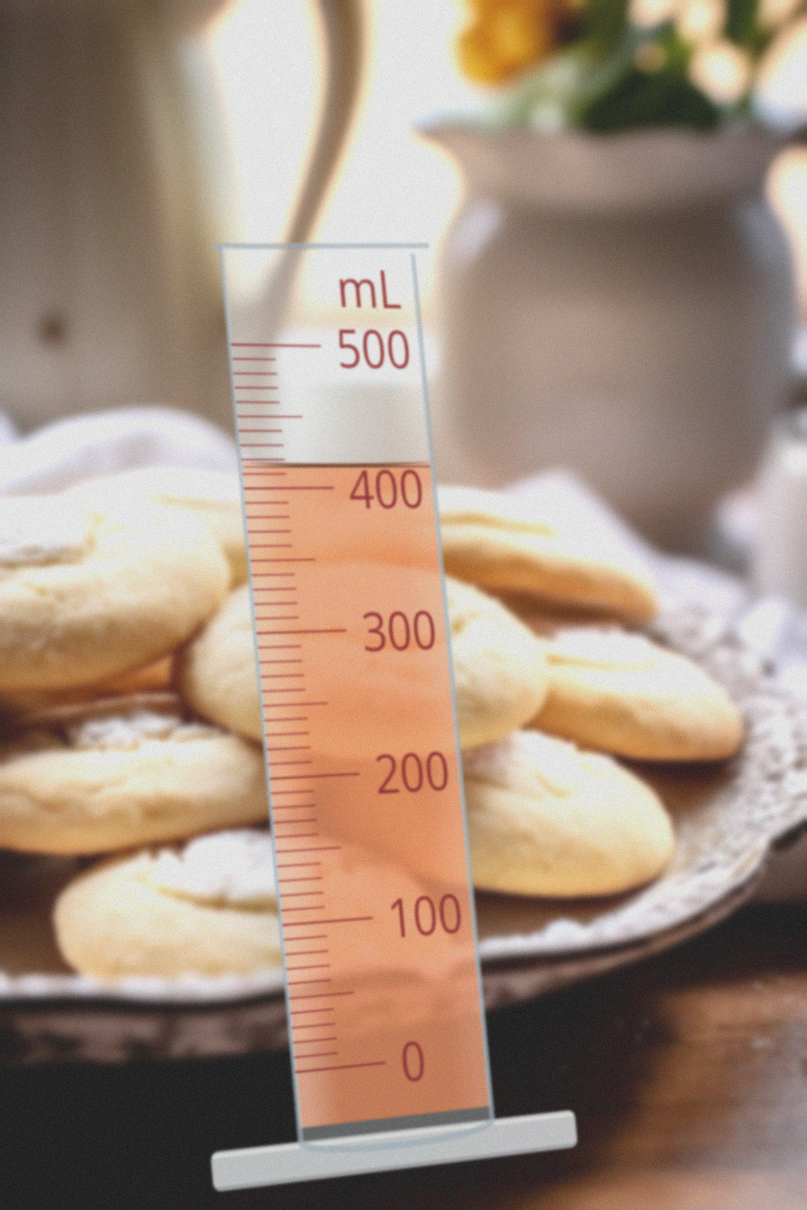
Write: 415; mL
